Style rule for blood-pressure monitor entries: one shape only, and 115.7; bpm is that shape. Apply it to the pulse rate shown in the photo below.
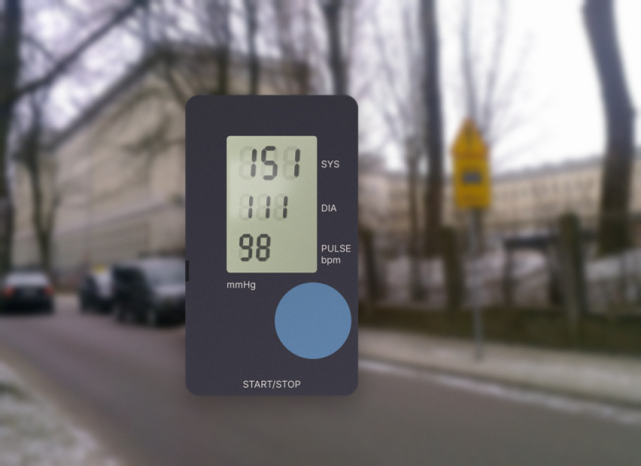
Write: 98; bpm
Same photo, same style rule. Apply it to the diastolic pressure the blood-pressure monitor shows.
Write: 111; mmHg
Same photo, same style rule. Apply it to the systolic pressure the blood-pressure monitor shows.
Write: 151; mmHg
